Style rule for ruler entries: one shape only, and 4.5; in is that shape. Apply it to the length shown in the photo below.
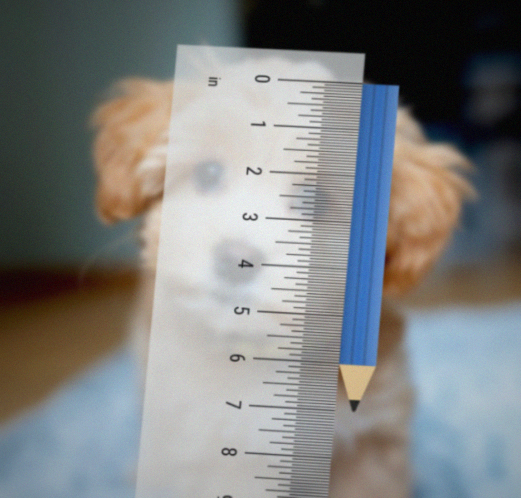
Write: 7; in
